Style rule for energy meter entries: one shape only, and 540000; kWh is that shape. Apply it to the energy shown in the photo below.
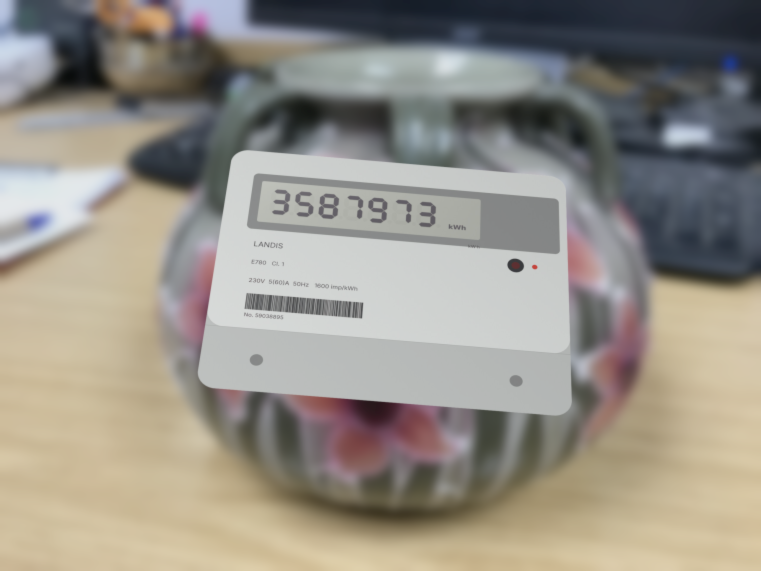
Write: 3587973; kWh
